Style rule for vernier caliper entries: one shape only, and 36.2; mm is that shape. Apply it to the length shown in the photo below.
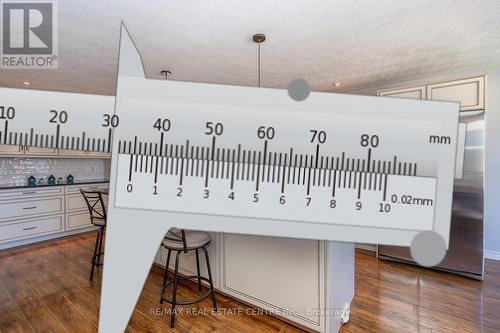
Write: 34.5; mm
